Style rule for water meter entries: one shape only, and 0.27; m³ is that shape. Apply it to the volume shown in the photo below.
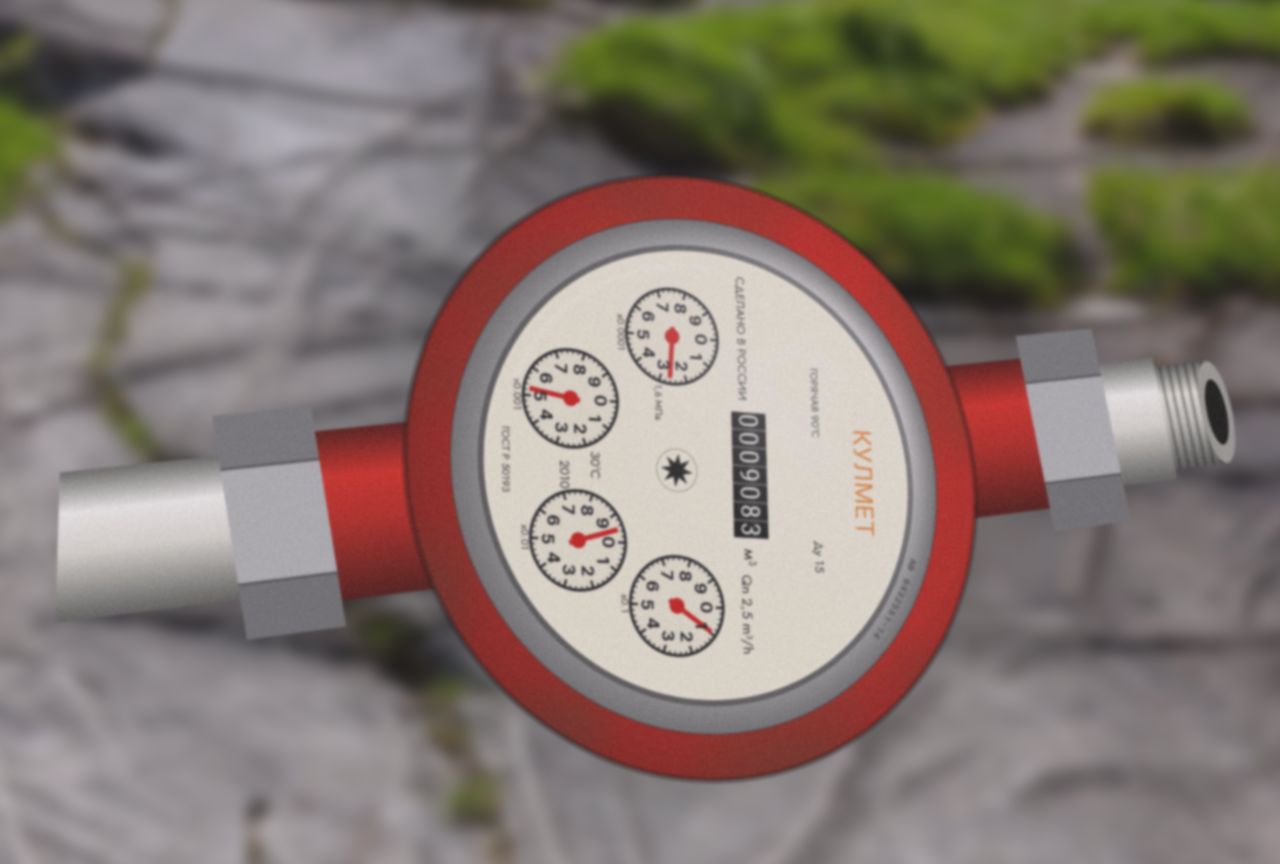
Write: 9083.0952; m³
